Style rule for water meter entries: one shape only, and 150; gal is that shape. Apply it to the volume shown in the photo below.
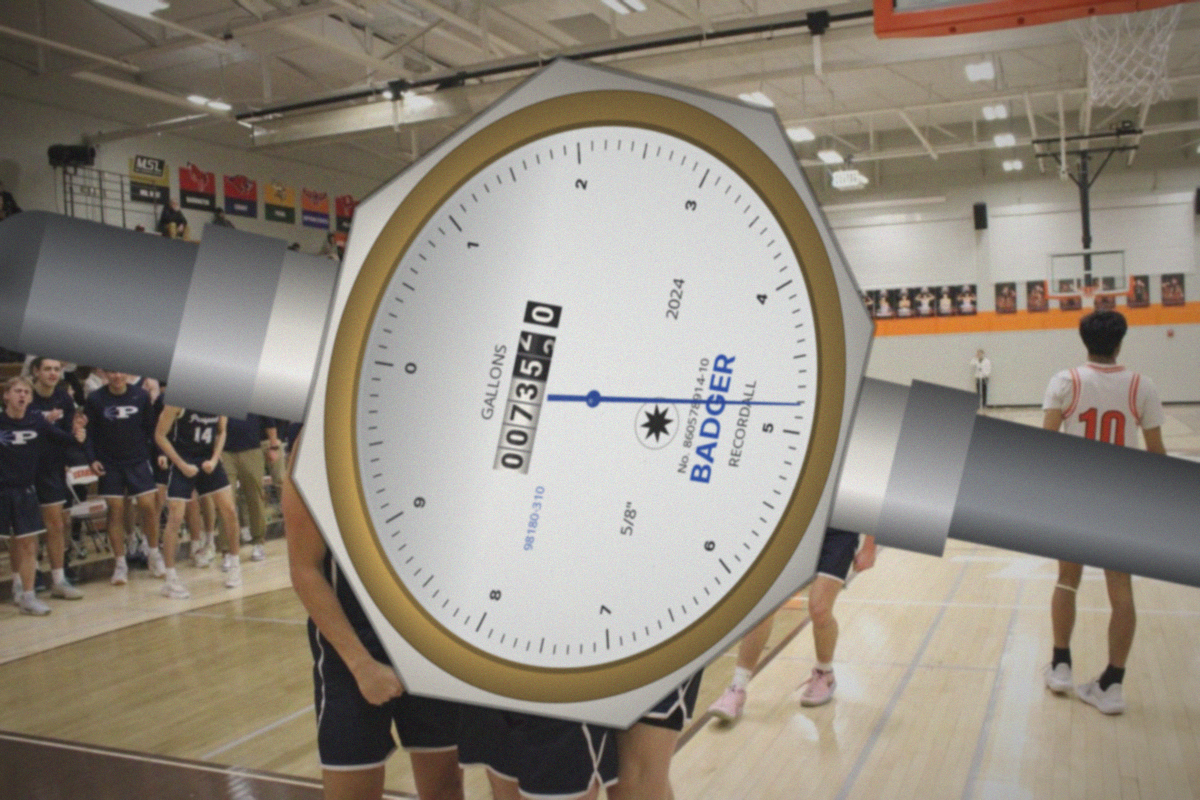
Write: 73524.8; gal
